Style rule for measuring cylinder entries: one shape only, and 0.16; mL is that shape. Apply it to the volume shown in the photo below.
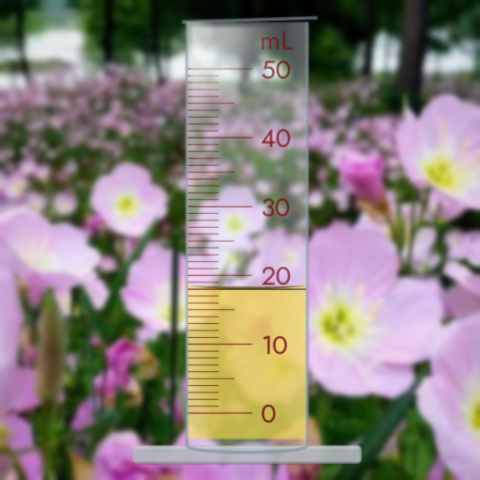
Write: 18; mL
